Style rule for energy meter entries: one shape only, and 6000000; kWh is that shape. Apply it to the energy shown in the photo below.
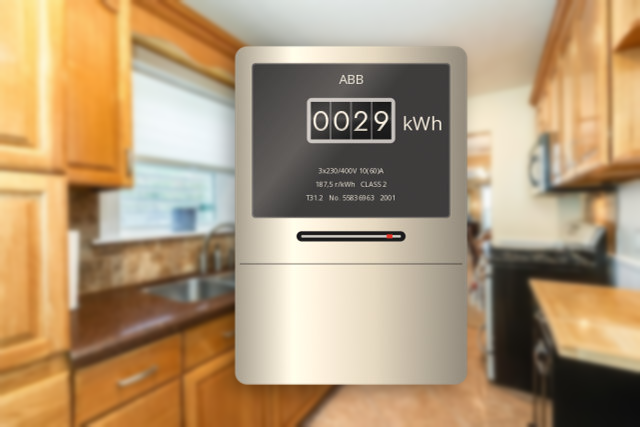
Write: 29; kWh
